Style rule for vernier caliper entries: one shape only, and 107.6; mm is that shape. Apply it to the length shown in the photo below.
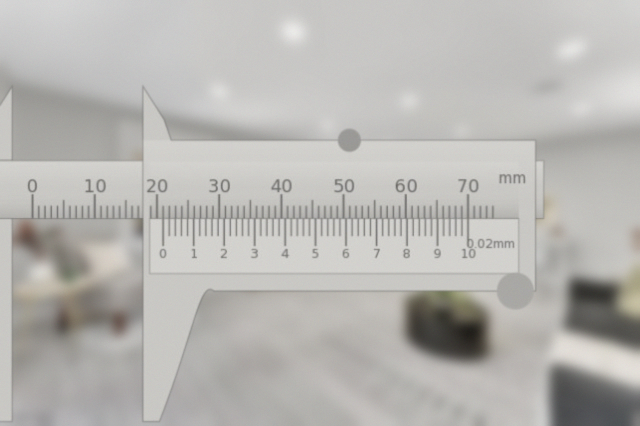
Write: 21.0; mm
